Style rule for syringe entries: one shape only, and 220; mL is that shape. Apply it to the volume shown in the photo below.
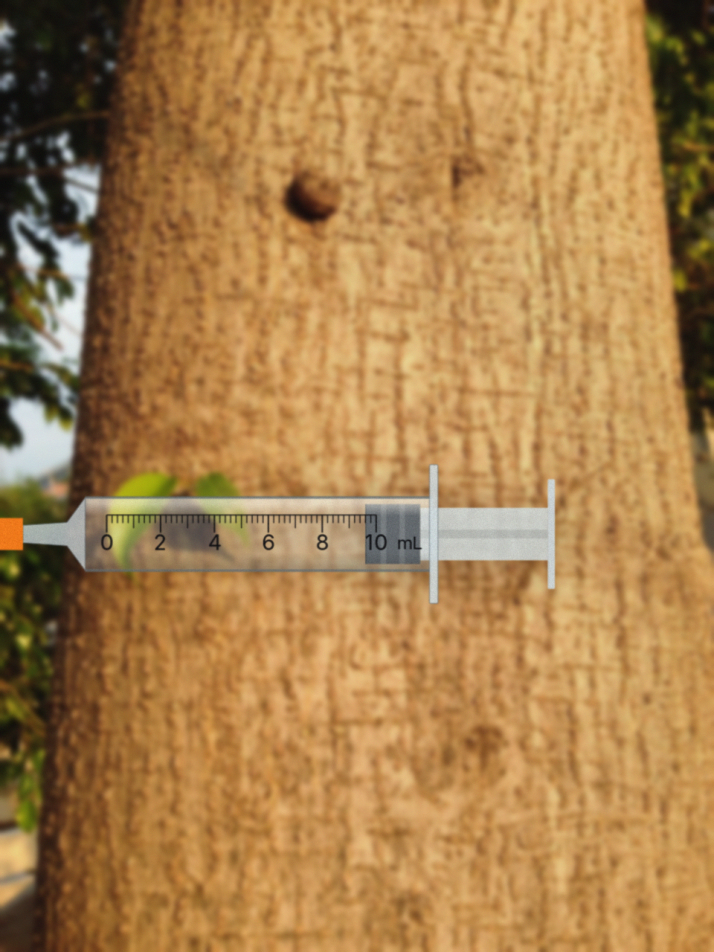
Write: 9.6; mL
